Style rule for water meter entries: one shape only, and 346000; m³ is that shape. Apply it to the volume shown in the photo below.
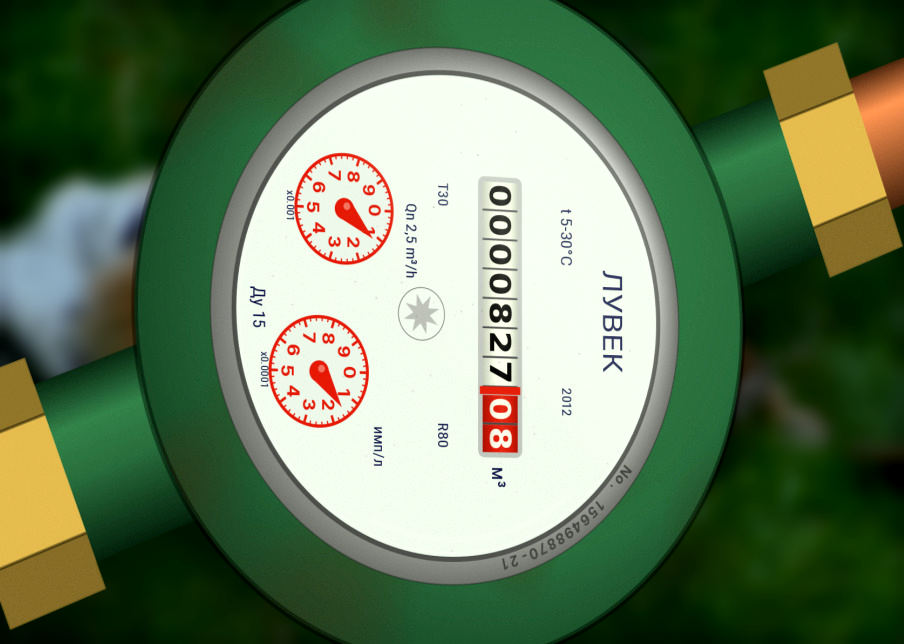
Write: 827.0811; m³
